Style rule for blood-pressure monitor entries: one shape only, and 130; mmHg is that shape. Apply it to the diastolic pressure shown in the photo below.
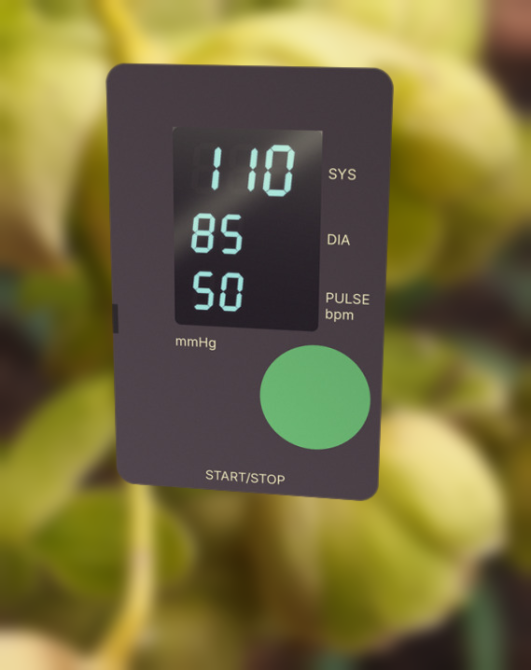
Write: 85; mmHg
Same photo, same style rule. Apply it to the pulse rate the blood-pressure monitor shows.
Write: 50; bpm
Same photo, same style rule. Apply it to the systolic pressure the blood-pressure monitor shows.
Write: 110; mmHg
